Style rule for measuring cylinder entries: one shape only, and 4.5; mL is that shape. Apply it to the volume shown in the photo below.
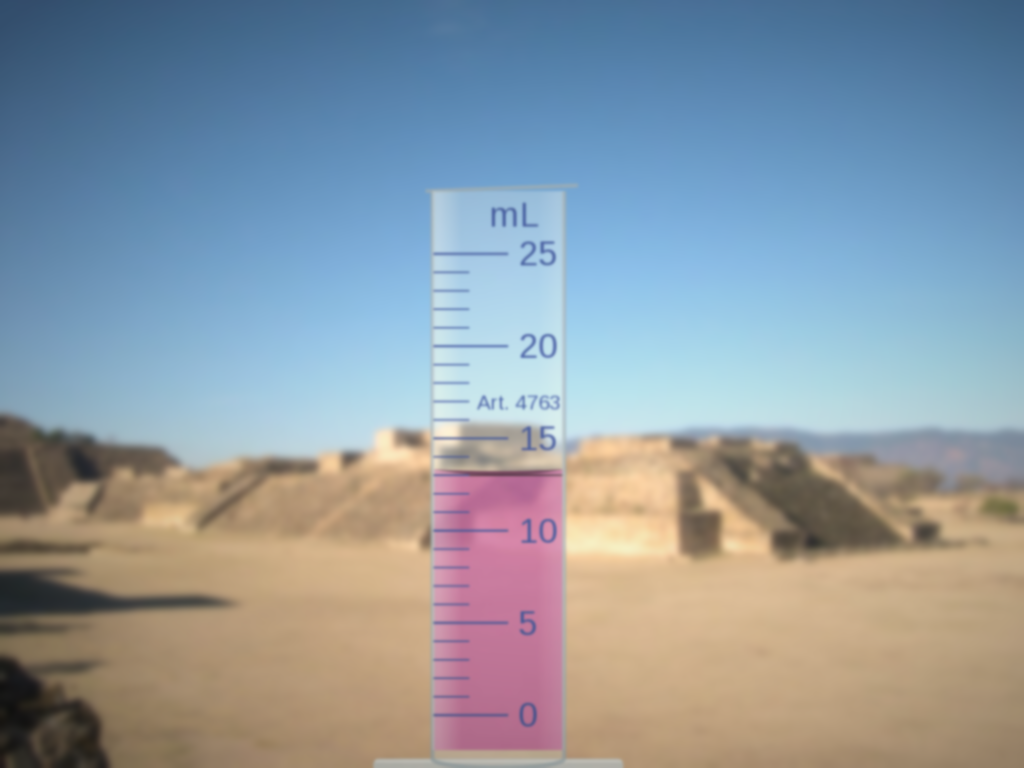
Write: 13; mL
